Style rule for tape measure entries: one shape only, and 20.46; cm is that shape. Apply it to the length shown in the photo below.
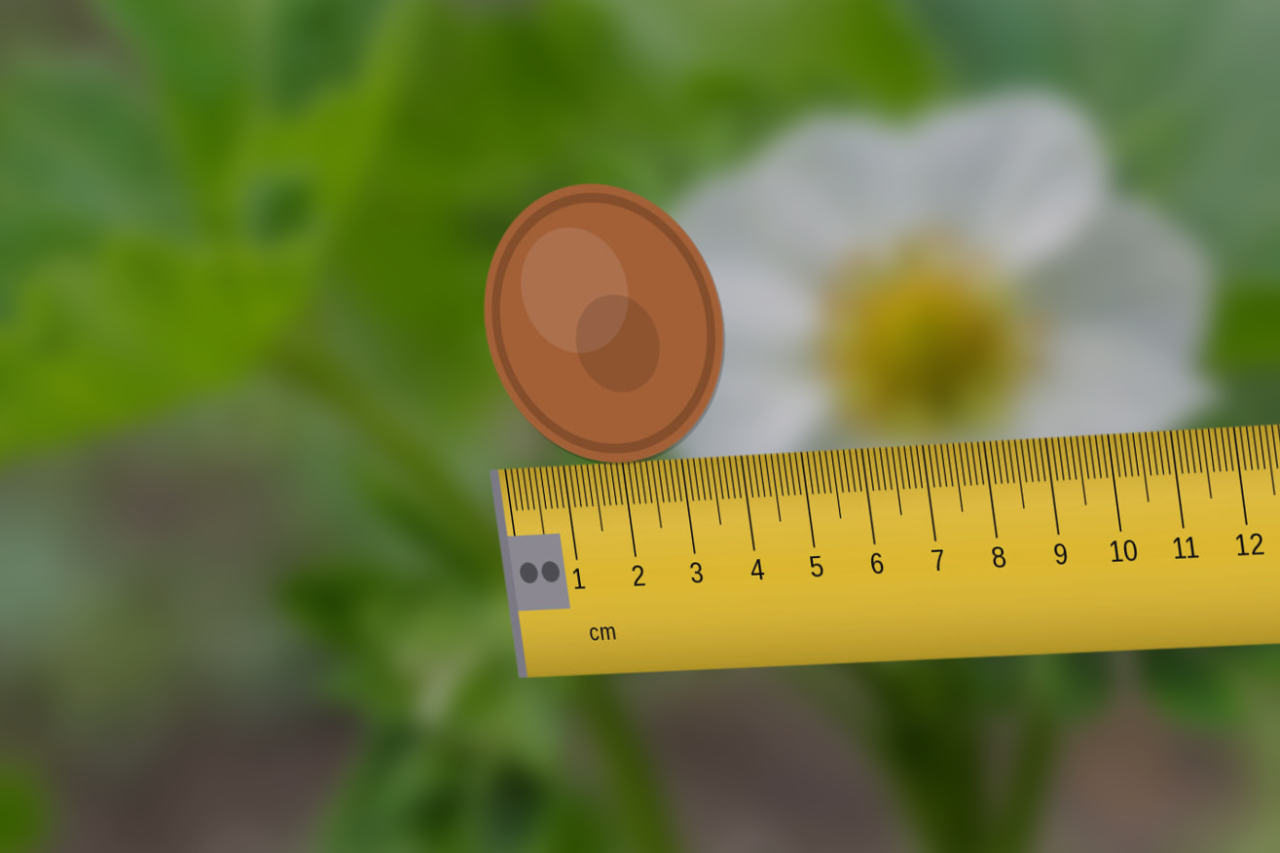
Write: 4; cm
